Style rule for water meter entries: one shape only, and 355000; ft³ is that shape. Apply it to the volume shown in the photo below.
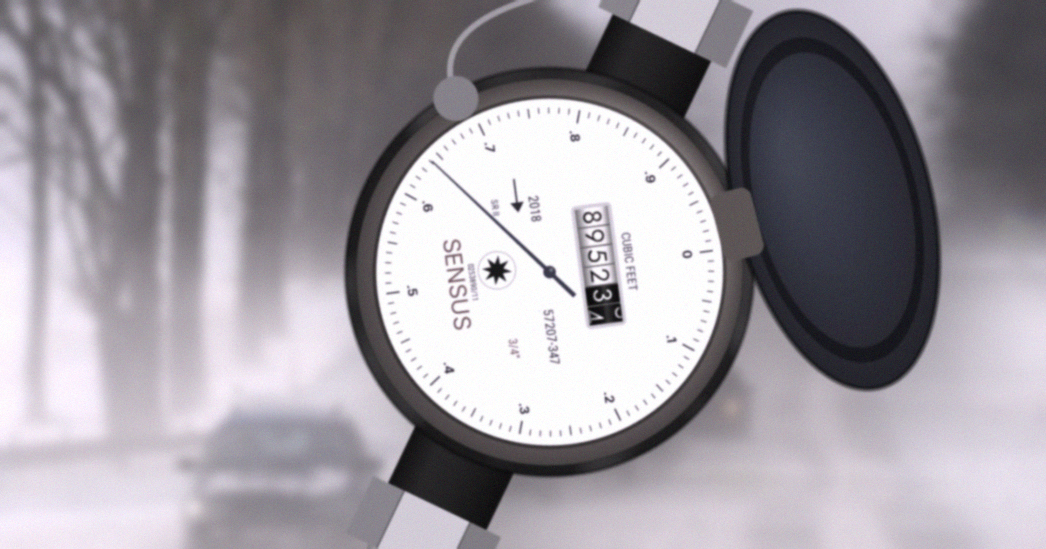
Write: 895233.64; ft³
